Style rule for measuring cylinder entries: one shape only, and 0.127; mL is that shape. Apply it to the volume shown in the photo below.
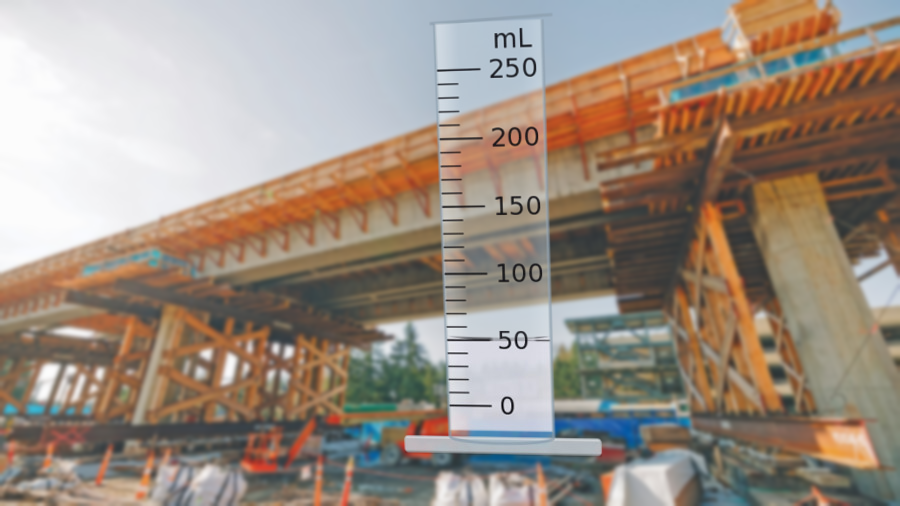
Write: 50; mL
